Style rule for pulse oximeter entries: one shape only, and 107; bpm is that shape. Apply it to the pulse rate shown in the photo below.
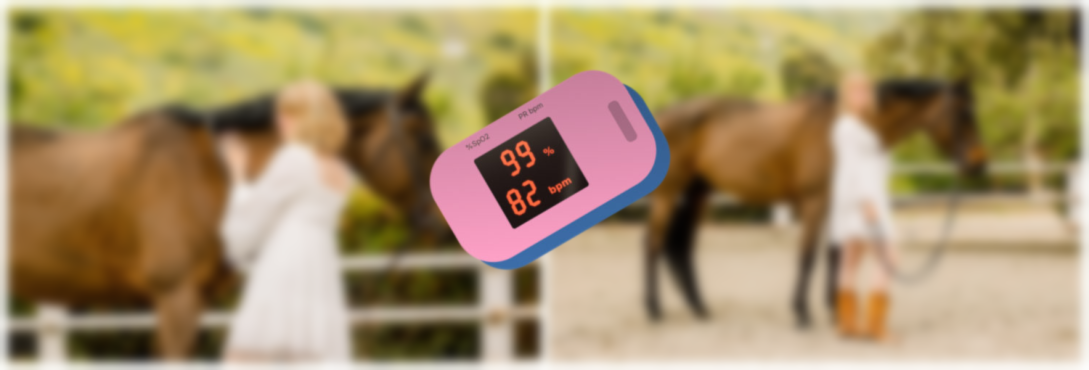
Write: 82; bpm
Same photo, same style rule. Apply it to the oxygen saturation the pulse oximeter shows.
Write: 99; %
